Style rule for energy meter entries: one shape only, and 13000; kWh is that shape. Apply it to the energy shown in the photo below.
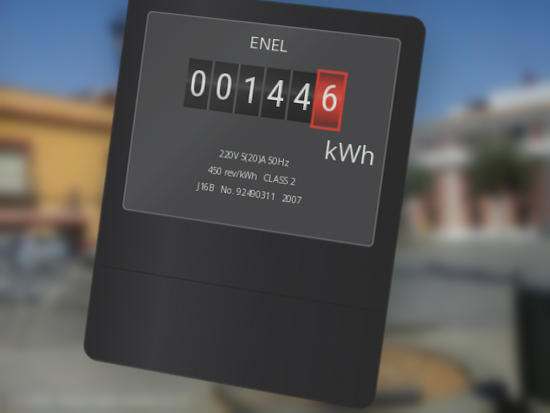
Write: 144.6; kWh
